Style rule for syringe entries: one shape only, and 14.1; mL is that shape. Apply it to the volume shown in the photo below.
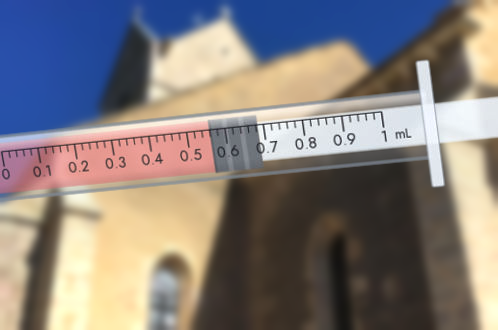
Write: 0.56; mL
